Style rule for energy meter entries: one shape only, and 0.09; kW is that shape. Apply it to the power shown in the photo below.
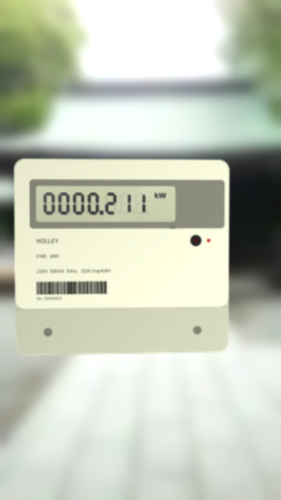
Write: 0.211; kW
